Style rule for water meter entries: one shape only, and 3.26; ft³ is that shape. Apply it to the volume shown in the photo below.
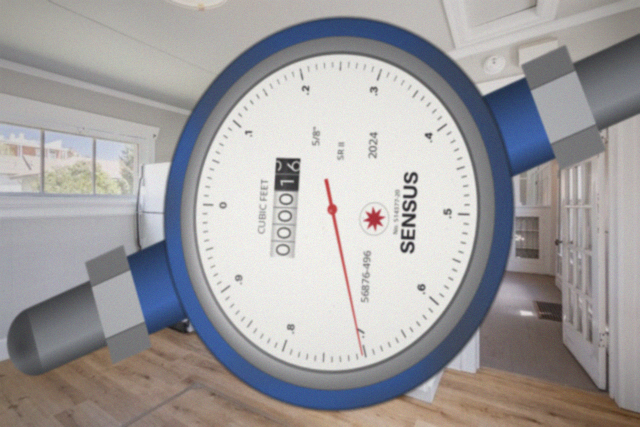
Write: 15.70; ft³
